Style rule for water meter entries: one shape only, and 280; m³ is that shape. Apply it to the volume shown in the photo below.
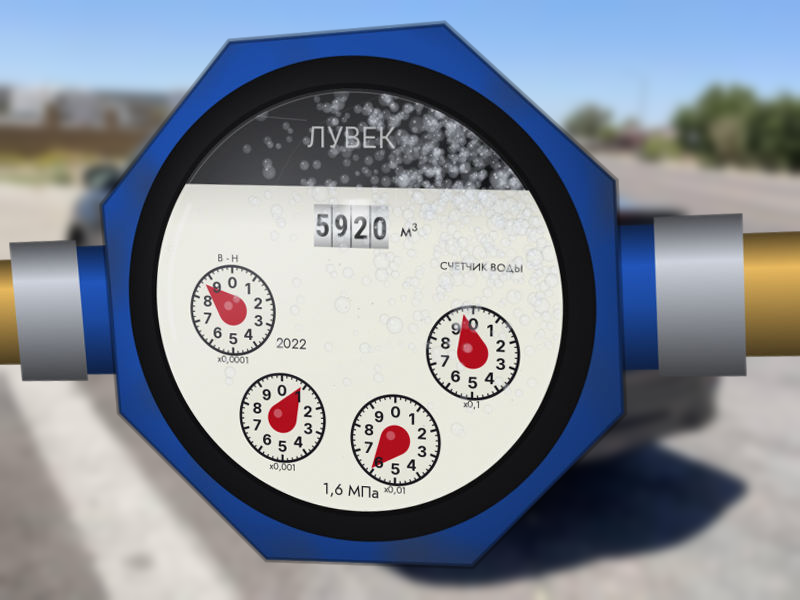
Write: 5919.9608; m³
